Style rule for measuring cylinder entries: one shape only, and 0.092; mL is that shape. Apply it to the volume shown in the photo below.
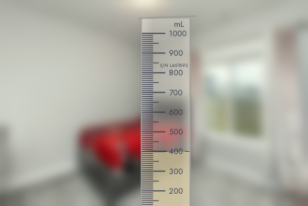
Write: 400; mL
